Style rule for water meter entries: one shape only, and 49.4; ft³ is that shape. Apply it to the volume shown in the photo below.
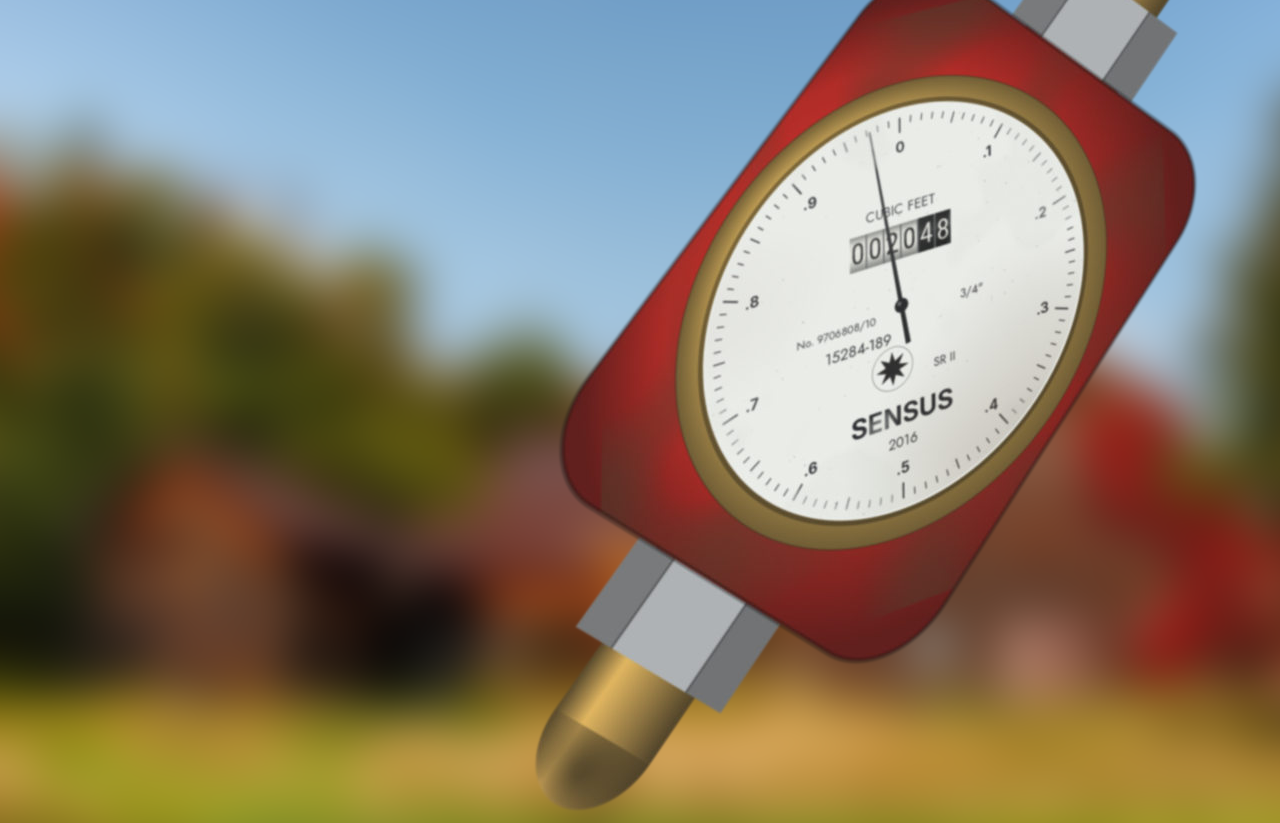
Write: 2047.97; ft³
